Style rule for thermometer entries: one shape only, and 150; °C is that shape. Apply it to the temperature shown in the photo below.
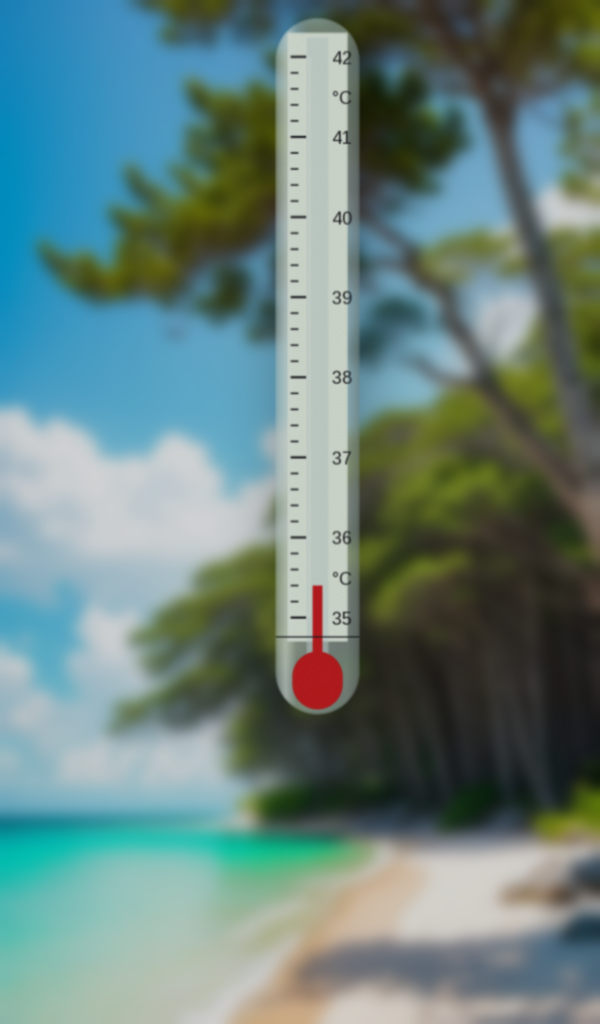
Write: 35.4; °C
